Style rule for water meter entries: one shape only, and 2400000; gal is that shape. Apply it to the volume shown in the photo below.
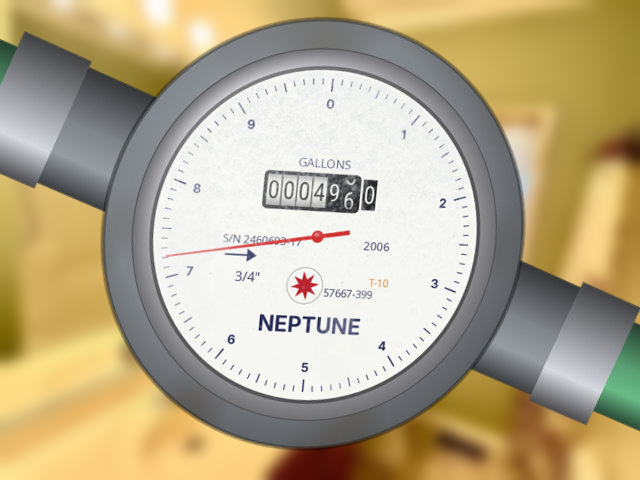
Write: 4957.2; gal
